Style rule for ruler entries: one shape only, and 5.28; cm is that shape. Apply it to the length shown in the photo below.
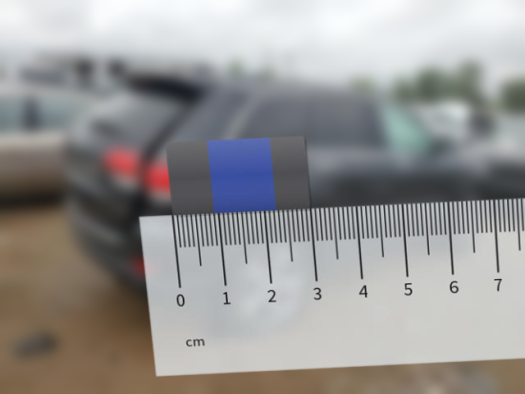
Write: 3; cm
